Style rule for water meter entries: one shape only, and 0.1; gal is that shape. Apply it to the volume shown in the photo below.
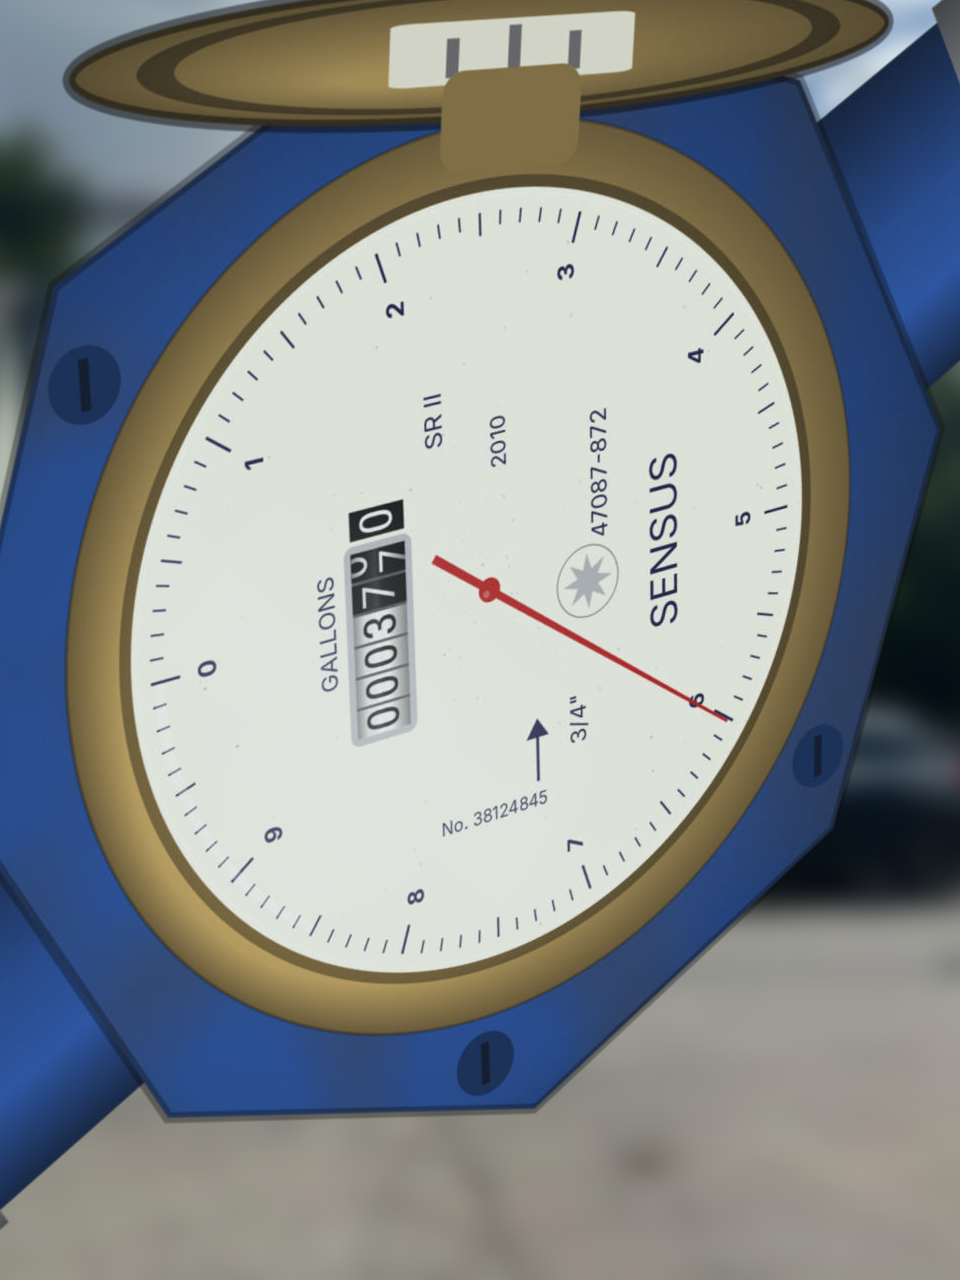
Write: 3766.0; gal
